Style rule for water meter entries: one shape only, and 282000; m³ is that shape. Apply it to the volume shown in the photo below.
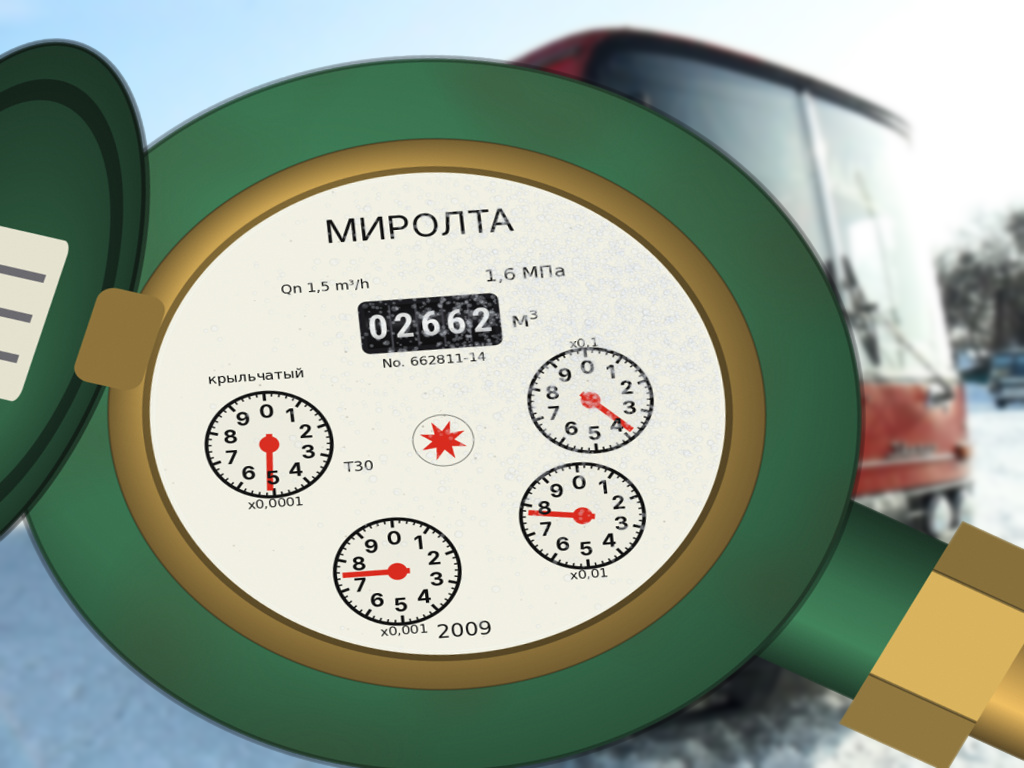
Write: 2662.3775; m³
